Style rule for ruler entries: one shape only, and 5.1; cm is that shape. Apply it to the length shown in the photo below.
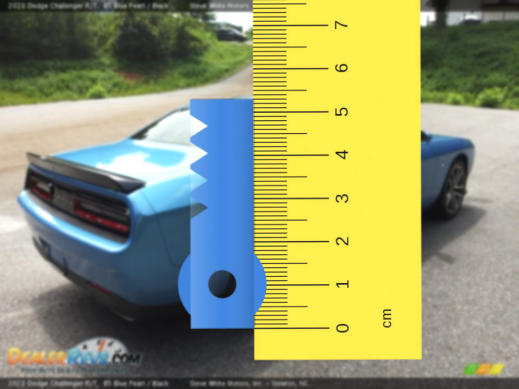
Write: 5.3; cm
